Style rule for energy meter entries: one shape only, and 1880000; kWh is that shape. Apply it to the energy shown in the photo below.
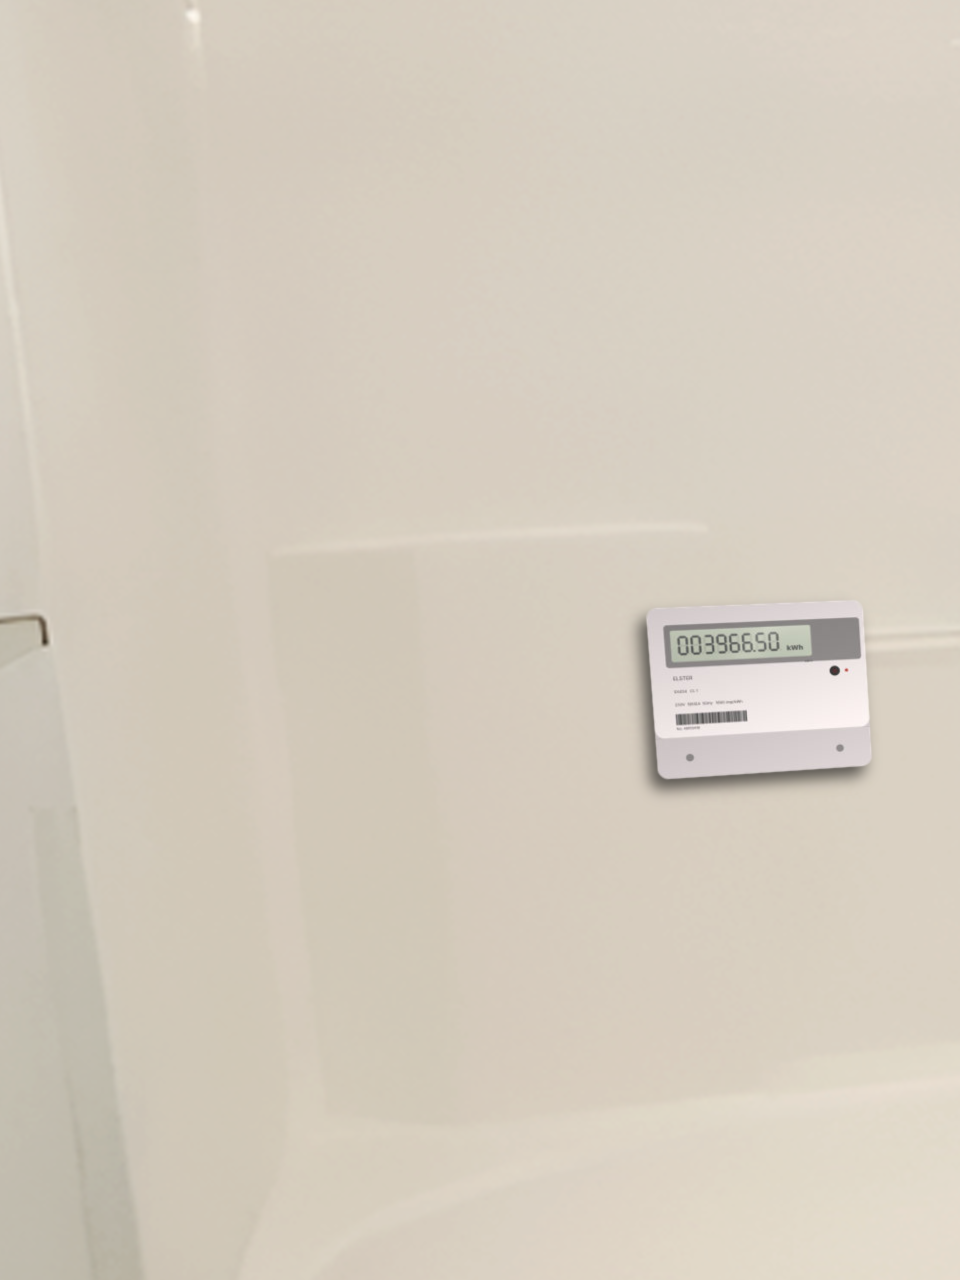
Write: 3966.50; kWh
